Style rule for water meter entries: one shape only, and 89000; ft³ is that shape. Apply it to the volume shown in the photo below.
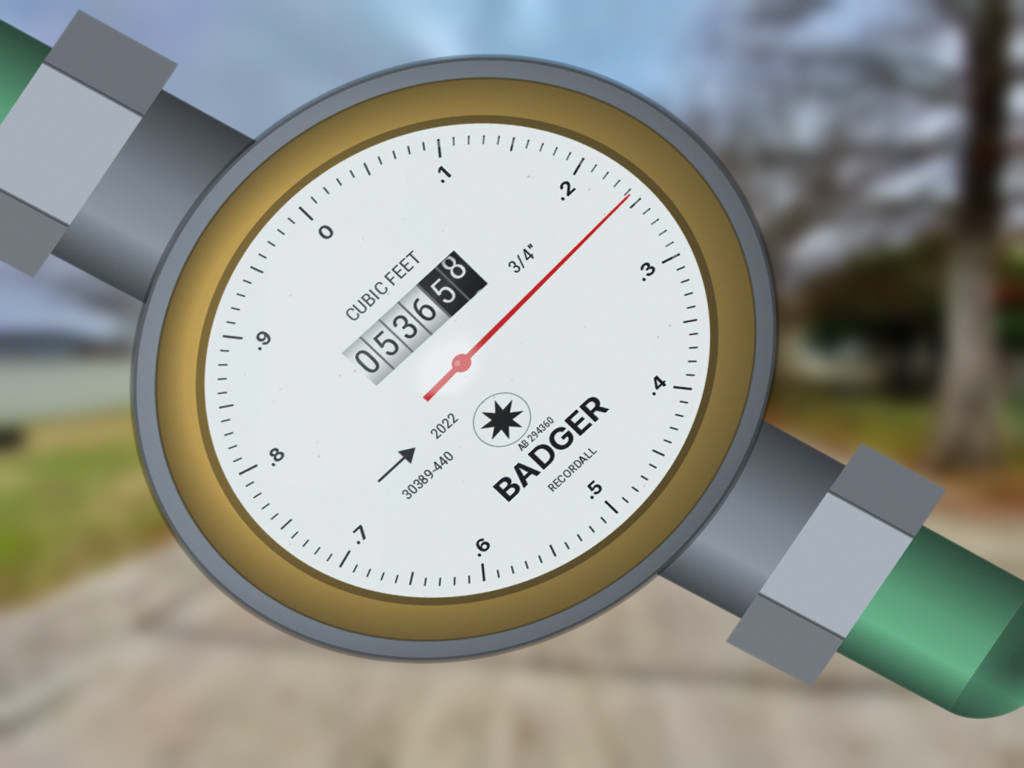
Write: 53658.24; ft³
